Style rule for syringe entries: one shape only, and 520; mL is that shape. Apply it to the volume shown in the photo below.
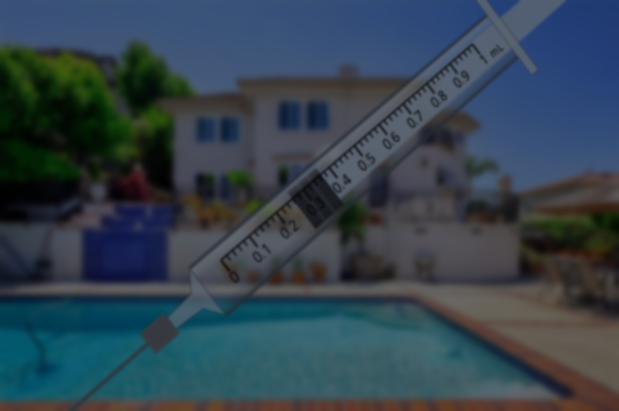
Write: 0.26; mL
